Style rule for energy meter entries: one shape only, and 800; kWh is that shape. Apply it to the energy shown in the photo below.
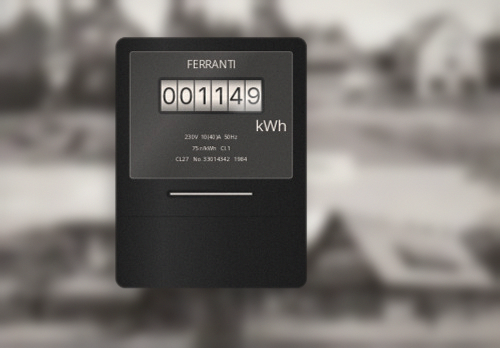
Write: 1149; kWh
